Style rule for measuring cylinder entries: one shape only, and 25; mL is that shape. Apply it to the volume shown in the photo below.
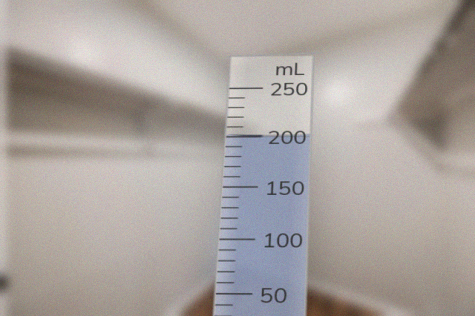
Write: 200; mL
